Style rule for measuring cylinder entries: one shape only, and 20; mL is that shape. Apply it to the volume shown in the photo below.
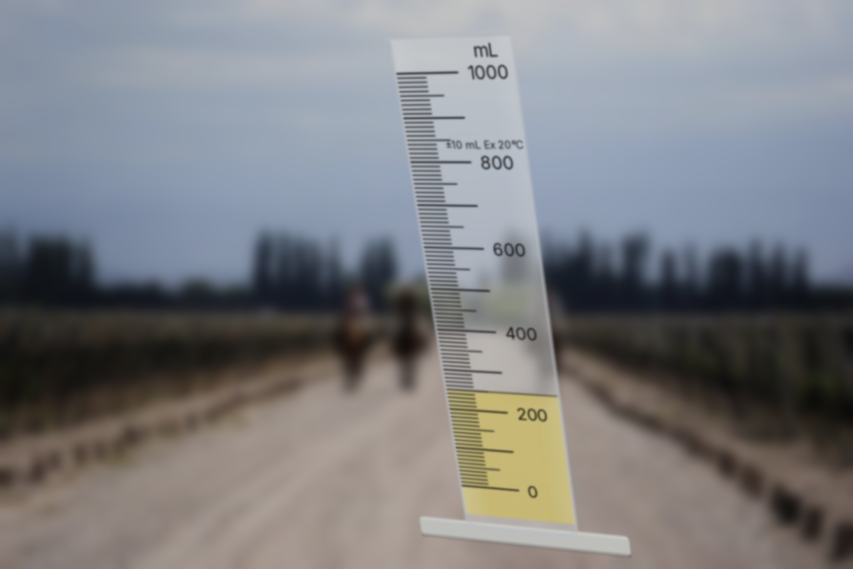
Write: 250; mL
